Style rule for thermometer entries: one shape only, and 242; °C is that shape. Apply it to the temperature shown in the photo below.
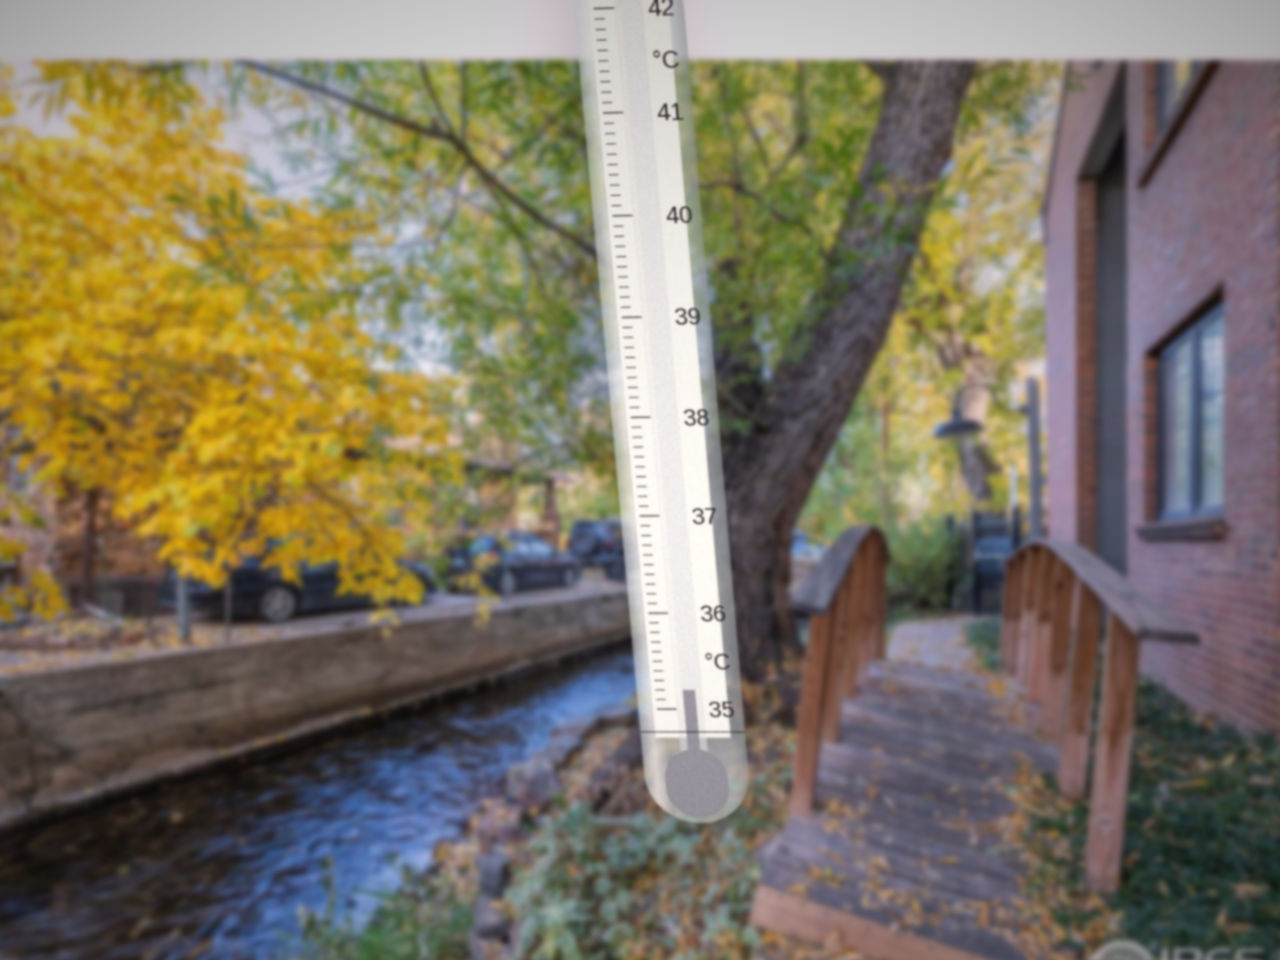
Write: 35.2; °C
